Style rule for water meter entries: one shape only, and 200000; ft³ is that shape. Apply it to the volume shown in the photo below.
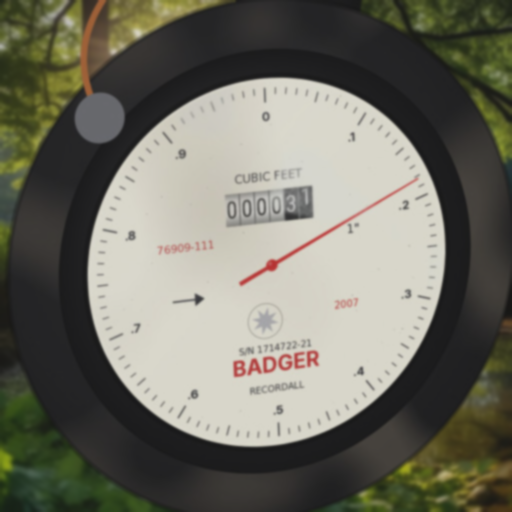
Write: 31.18; ft³
